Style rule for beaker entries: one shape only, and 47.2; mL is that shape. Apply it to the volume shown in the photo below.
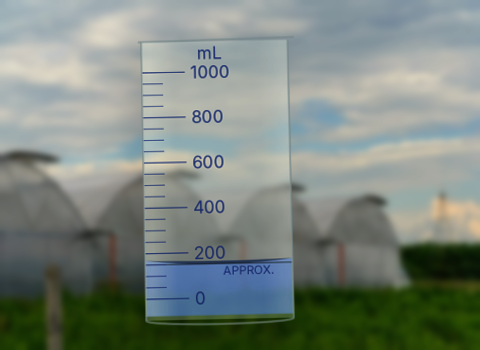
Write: 150; mL
